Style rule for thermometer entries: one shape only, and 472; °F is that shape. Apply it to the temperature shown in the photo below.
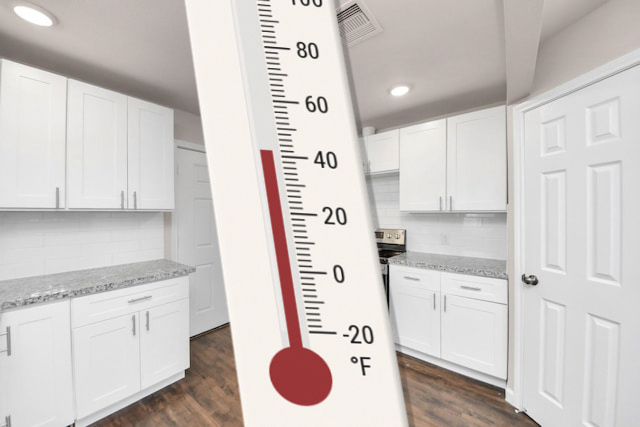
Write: 42; °F
